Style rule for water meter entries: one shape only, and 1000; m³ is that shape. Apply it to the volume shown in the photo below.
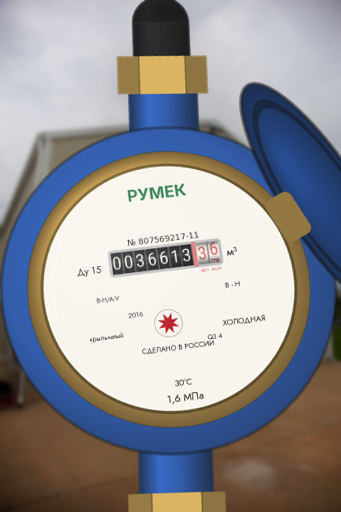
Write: 36613.36; m³
